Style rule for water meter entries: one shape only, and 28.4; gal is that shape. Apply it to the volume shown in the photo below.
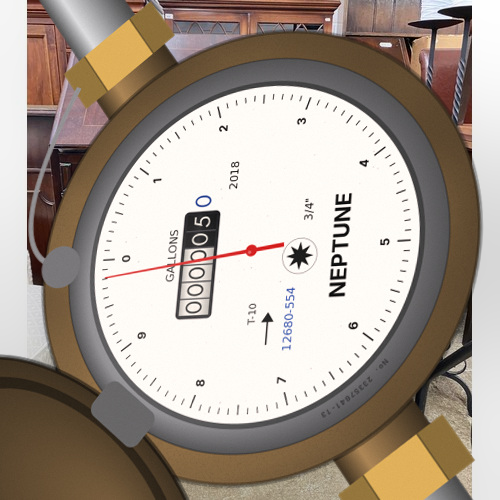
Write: 49.8; gal
